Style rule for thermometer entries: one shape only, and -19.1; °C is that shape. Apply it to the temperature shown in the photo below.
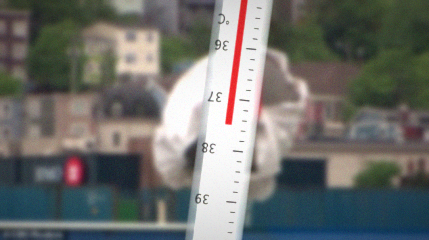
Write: 37.5; °C
